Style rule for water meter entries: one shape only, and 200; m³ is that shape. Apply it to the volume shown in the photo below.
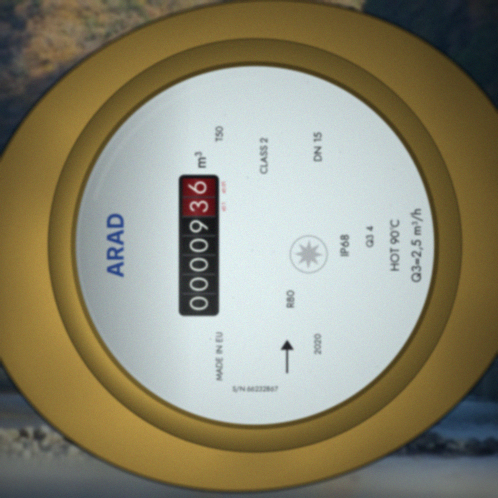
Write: 9.36; m³
